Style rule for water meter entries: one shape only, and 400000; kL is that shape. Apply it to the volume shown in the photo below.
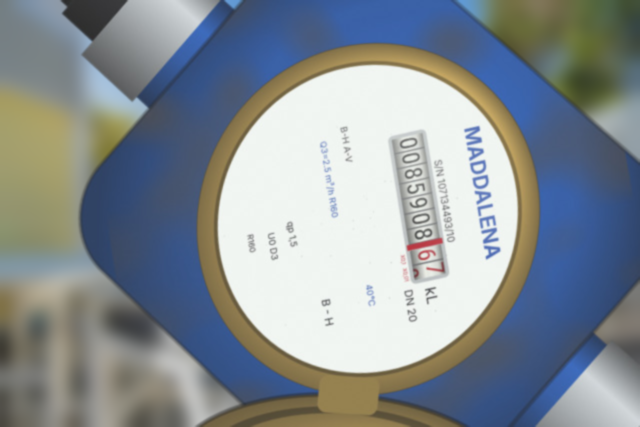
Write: 85908.67; kL
